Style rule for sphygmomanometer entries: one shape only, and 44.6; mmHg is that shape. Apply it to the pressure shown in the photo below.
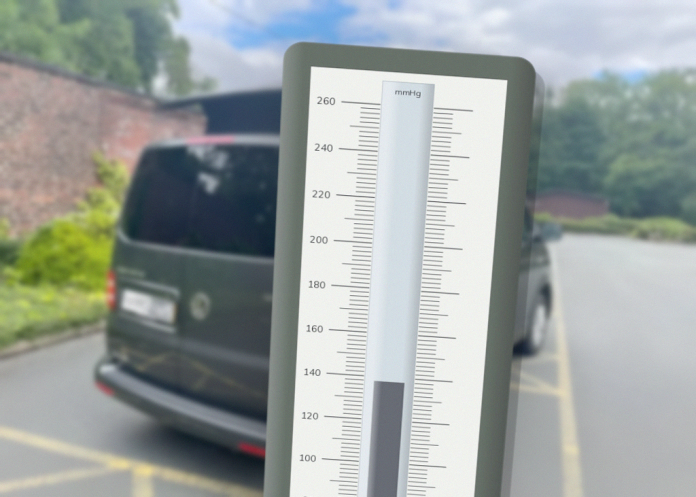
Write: 138; mmHg
